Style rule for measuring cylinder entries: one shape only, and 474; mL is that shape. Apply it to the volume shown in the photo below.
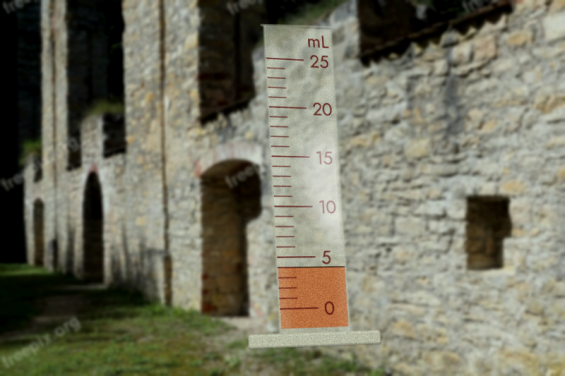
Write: 4; mL
